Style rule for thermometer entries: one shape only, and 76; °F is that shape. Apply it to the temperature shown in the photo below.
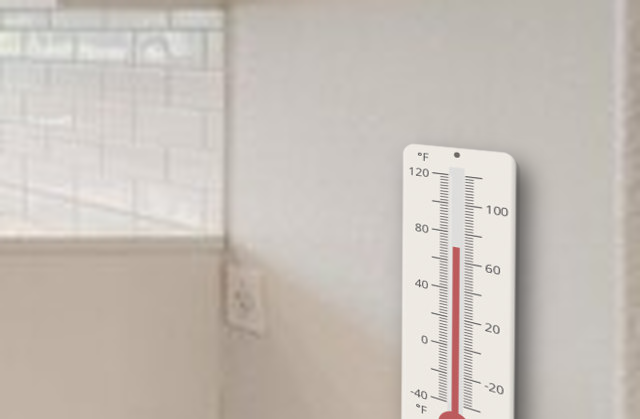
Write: 70; °F
